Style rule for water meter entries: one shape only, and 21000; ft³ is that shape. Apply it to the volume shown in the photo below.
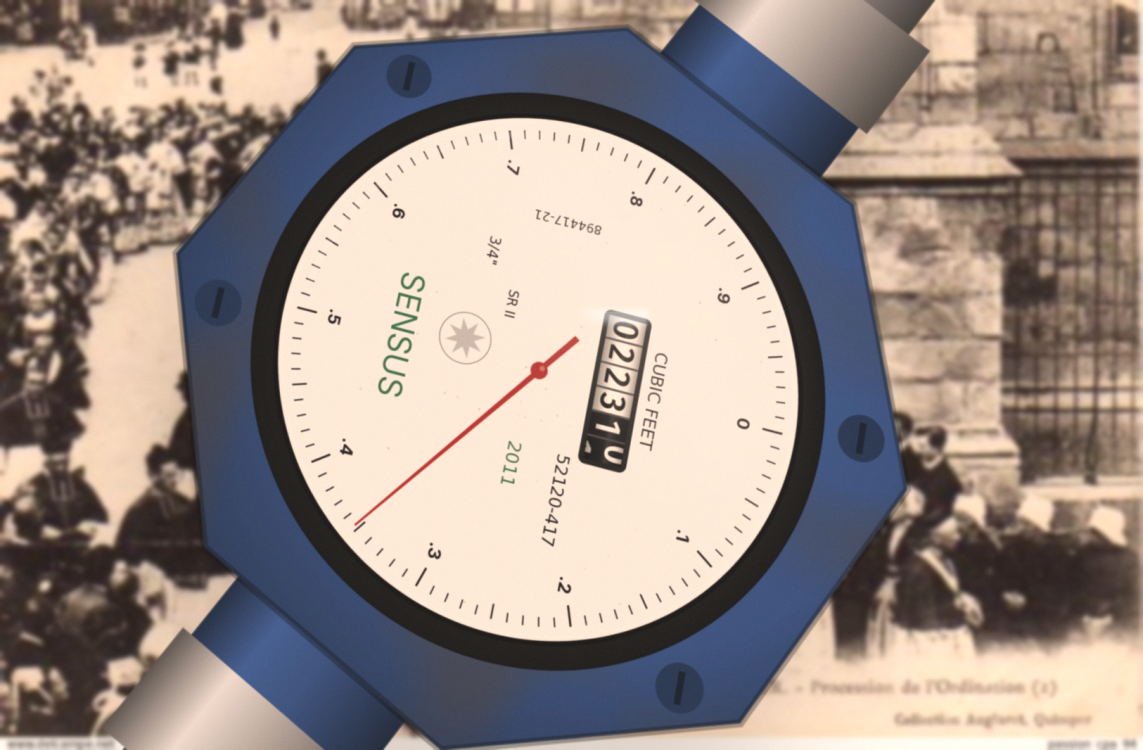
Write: 22310.35; ft³
